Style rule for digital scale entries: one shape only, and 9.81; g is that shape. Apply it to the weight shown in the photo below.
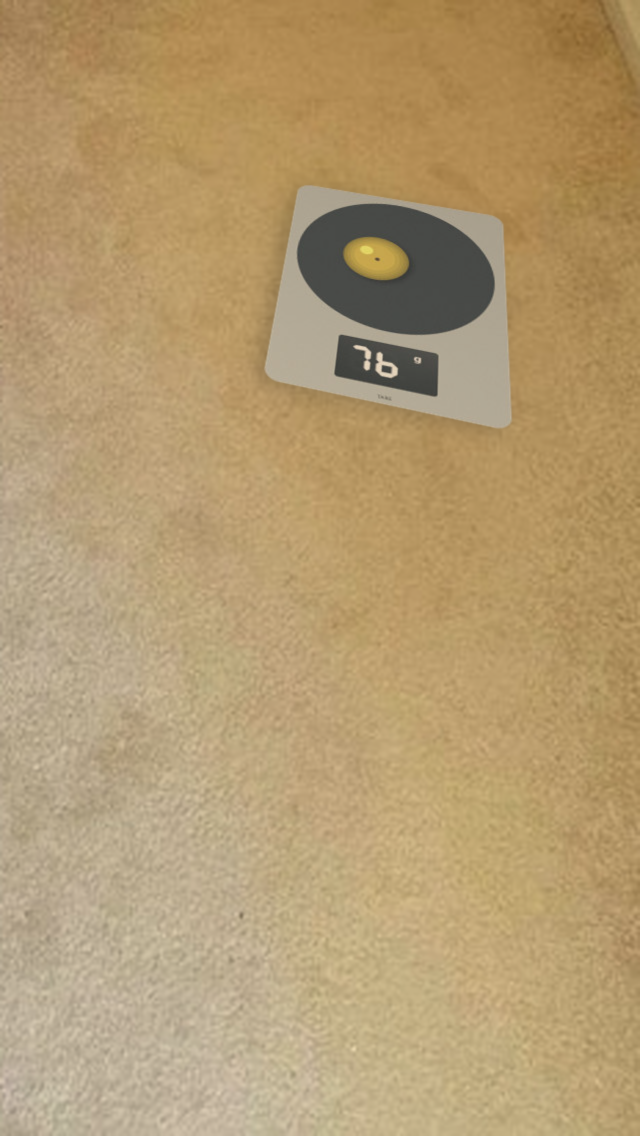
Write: 76; g
